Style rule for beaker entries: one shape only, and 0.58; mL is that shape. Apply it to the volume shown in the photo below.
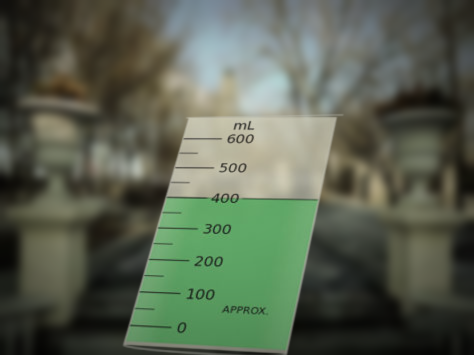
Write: 400; mL
